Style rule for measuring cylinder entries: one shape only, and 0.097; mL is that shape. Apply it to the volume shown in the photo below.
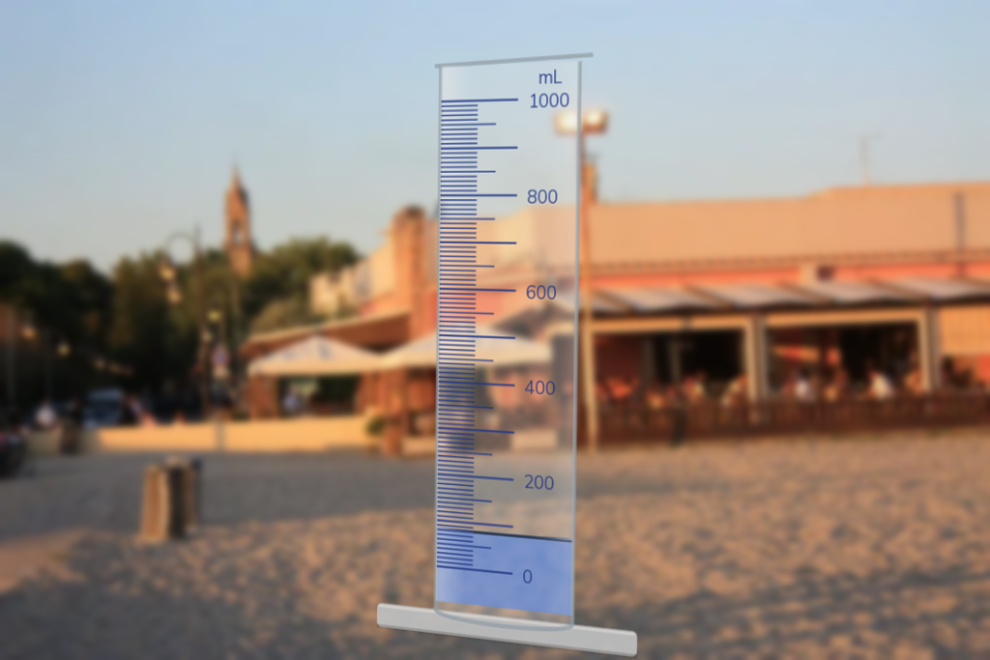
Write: 80; mL
